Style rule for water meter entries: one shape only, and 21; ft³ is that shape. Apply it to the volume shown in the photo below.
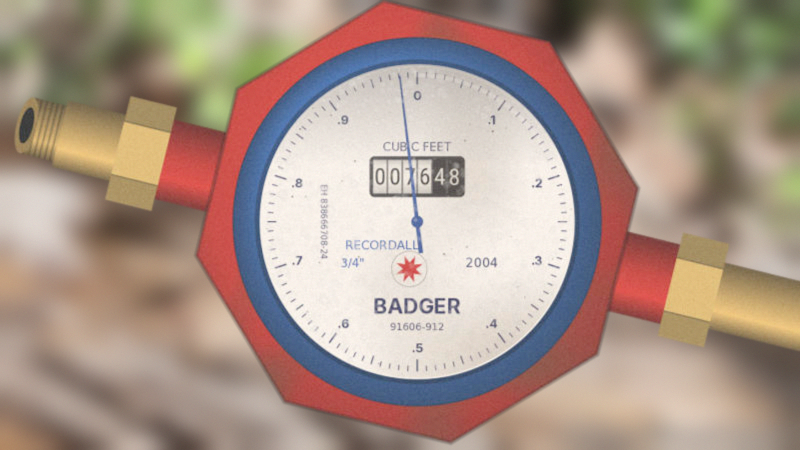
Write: 7647.98; ft³
